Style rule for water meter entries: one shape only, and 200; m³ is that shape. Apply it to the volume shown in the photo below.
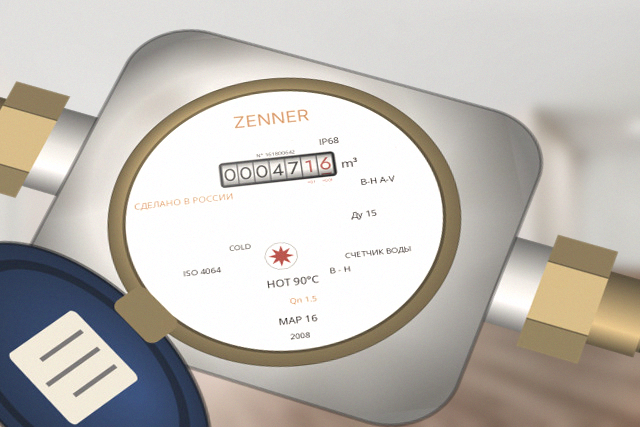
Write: 47.16; m³
